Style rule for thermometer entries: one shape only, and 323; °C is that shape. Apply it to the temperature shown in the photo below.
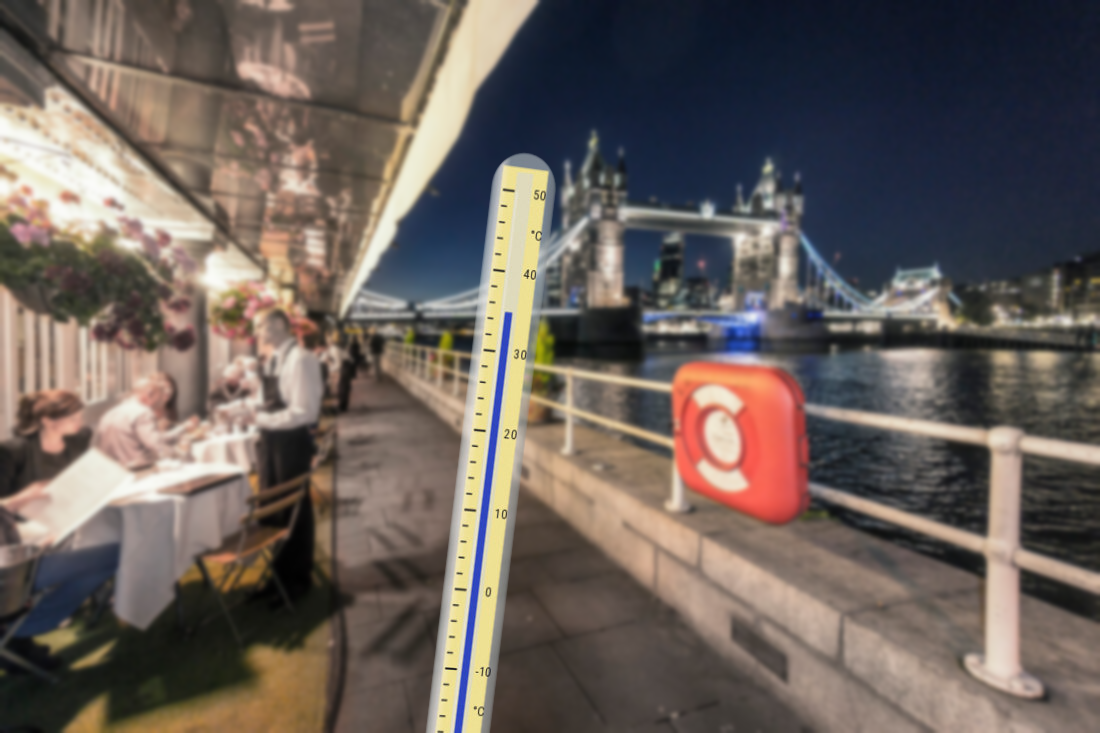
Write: 35; °C
